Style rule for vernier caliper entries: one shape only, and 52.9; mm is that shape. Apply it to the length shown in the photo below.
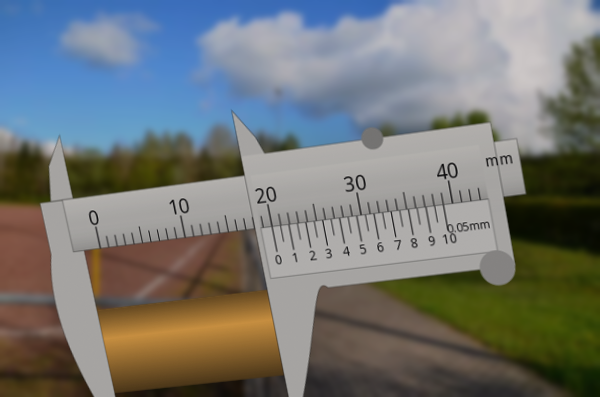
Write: 20.0; mm
